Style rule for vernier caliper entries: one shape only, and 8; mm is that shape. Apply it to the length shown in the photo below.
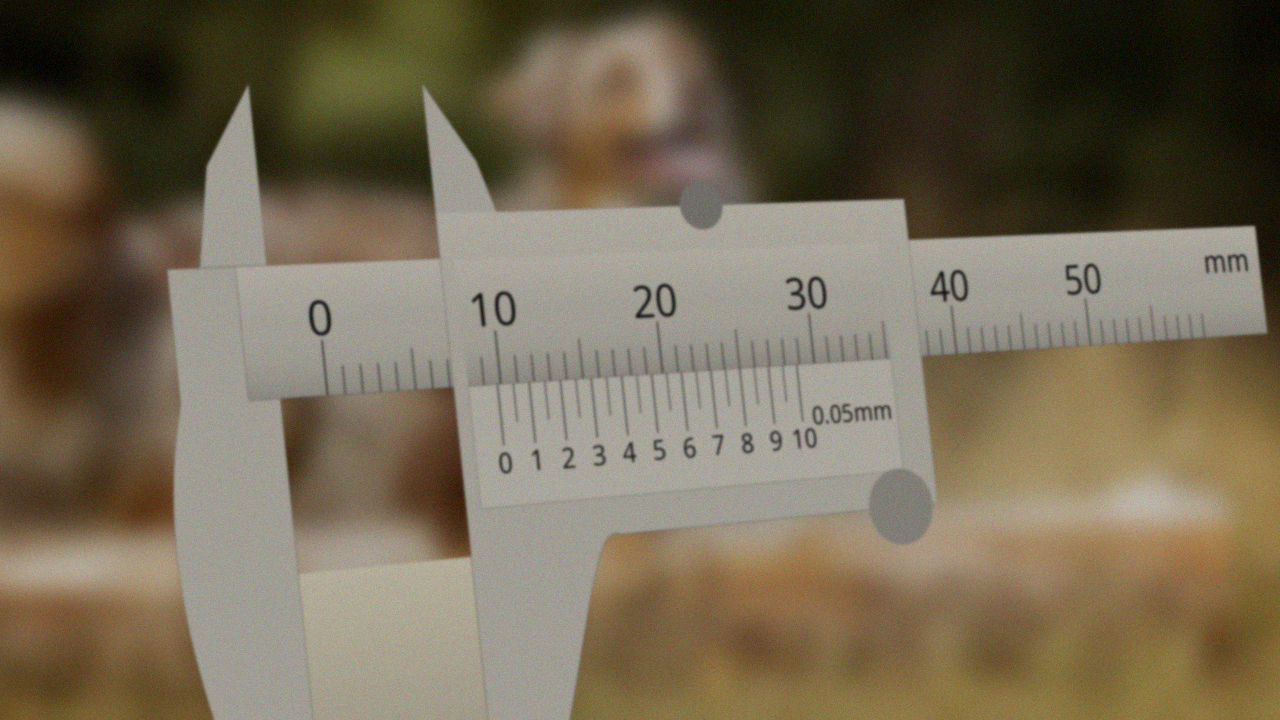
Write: 9.8; mm
